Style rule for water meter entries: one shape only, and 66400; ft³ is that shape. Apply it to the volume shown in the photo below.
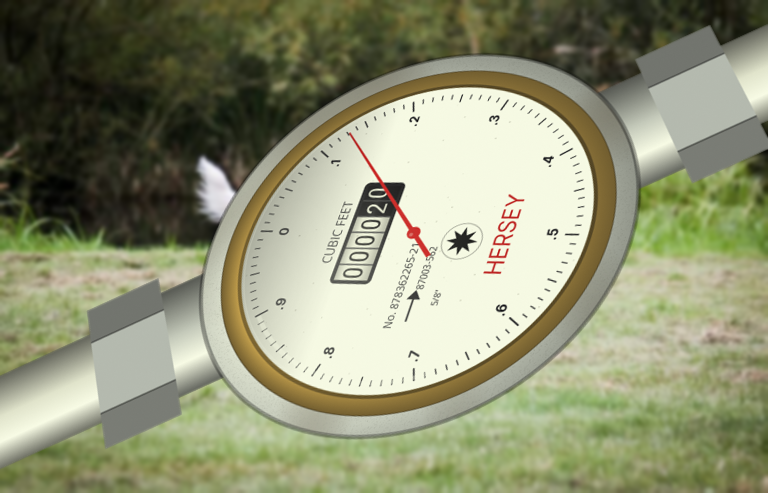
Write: 20.13; ft³
